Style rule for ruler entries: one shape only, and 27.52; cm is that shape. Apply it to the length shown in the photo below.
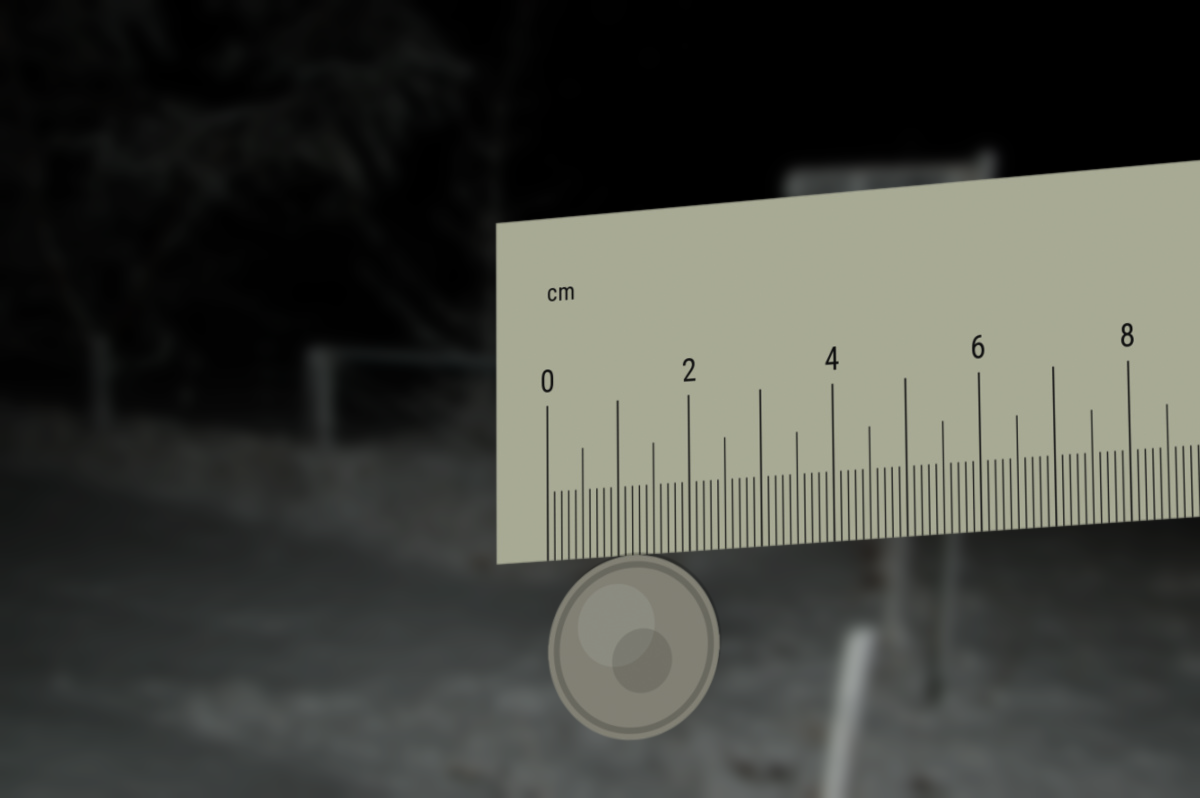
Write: 2.4; cm
